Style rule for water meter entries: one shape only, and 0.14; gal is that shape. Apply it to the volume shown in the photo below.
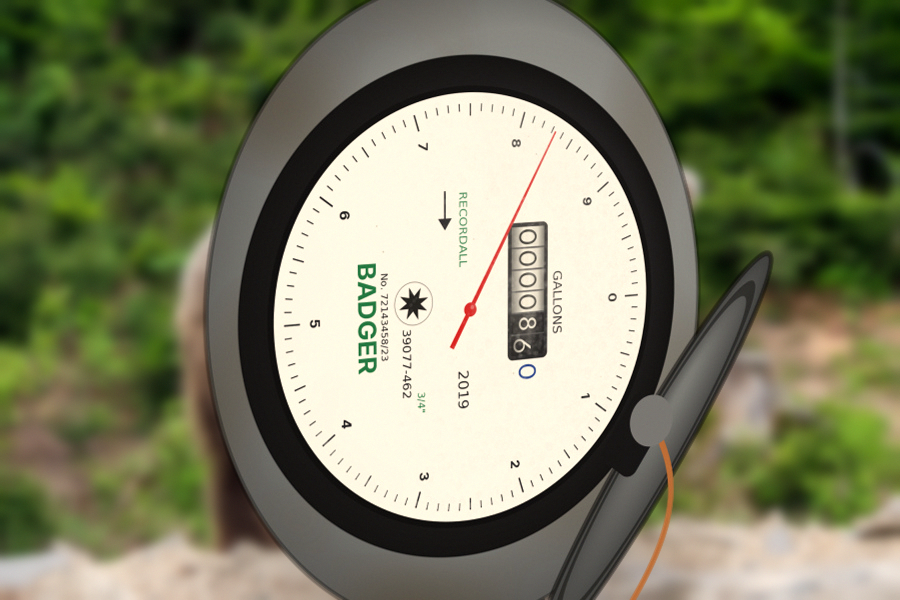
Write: 858.3; gal
